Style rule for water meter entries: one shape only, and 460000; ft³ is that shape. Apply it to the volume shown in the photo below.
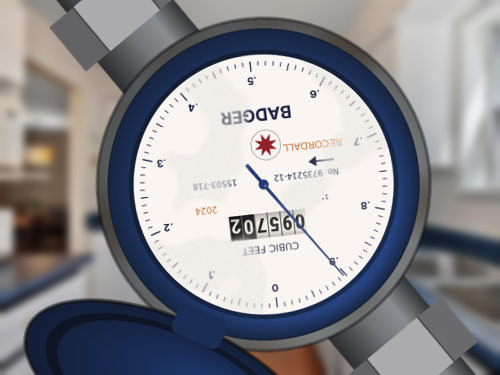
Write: 95701.90; ft³
